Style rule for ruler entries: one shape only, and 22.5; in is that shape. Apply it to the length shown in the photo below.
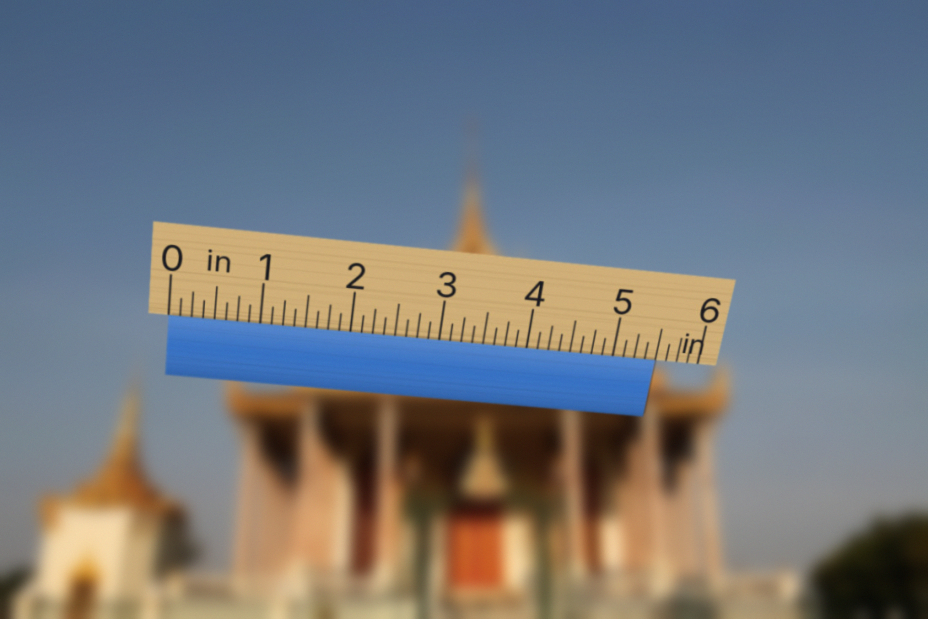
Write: 5.5; in
